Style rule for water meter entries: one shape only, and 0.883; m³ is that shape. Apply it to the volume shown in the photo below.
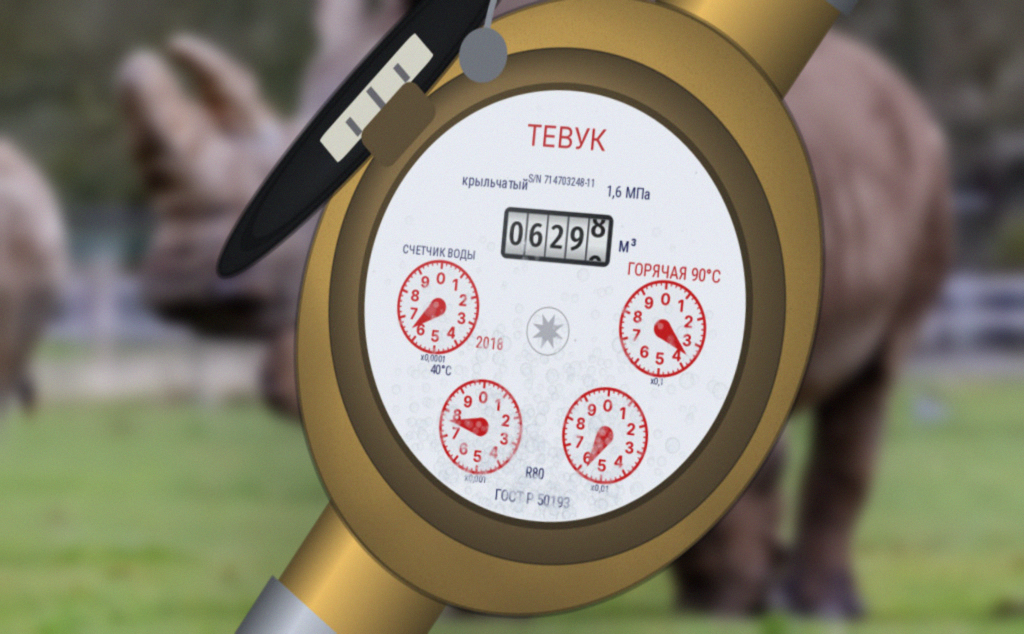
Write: 6298.3576; m³
